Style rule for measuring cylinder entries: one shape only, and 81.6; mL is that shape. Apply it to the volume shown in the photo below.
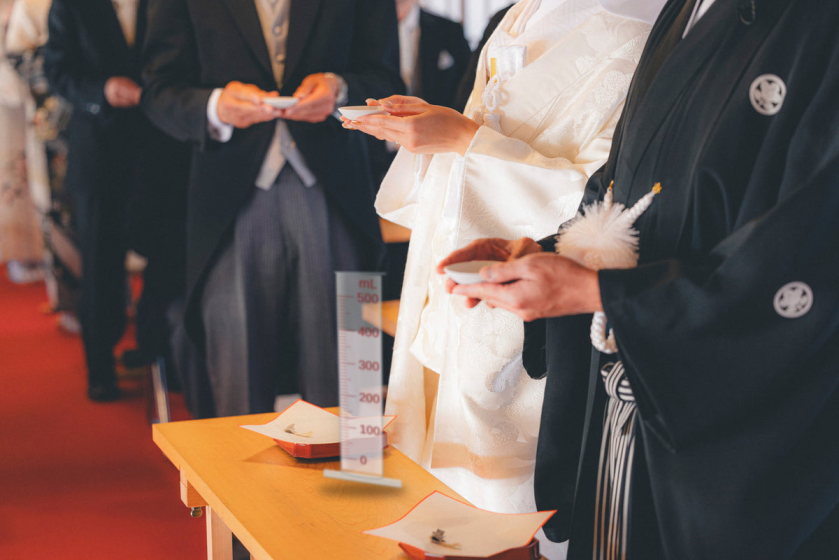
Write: 400; mL
